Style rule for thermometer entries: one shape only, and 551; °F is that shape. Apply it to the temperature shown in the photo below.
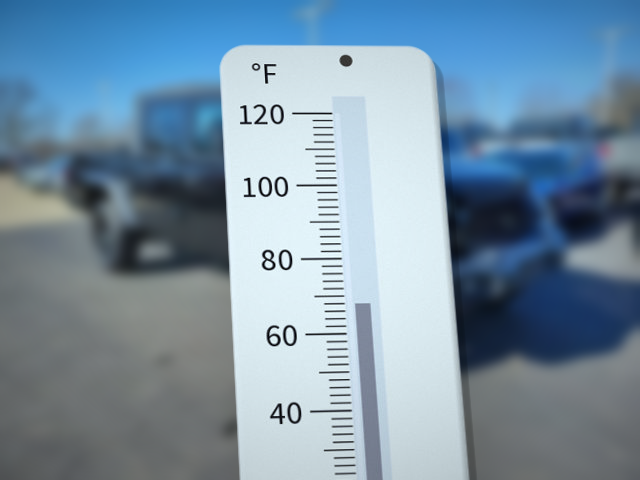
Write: 68; °F
